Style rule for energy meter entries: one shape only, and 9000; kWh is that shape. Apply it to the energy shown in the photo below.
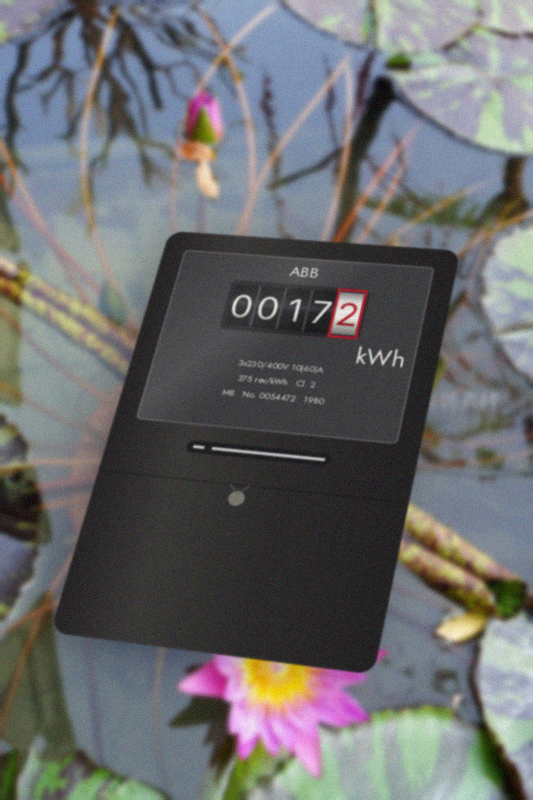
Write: 17.2; kWh
